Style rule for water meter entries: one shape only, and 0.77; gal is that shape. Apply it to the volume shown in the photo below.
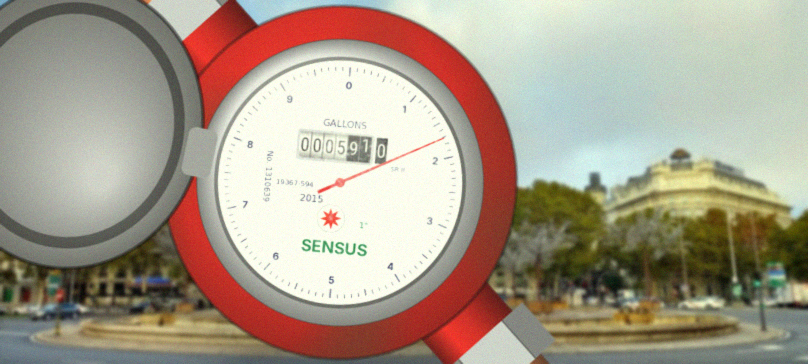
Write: 5911.7; gal
